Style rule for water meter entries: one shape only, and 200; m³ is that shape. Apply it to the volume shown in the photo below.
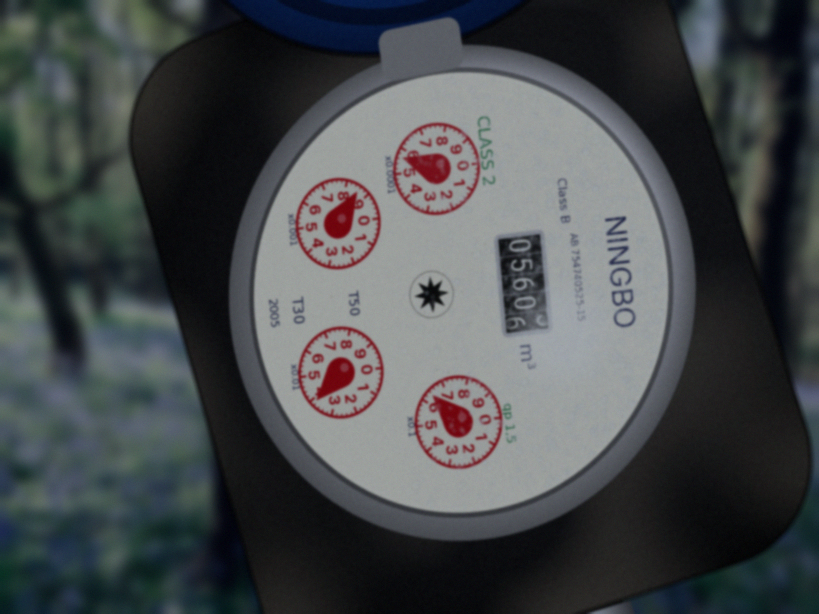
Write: 5605.6385; m³
